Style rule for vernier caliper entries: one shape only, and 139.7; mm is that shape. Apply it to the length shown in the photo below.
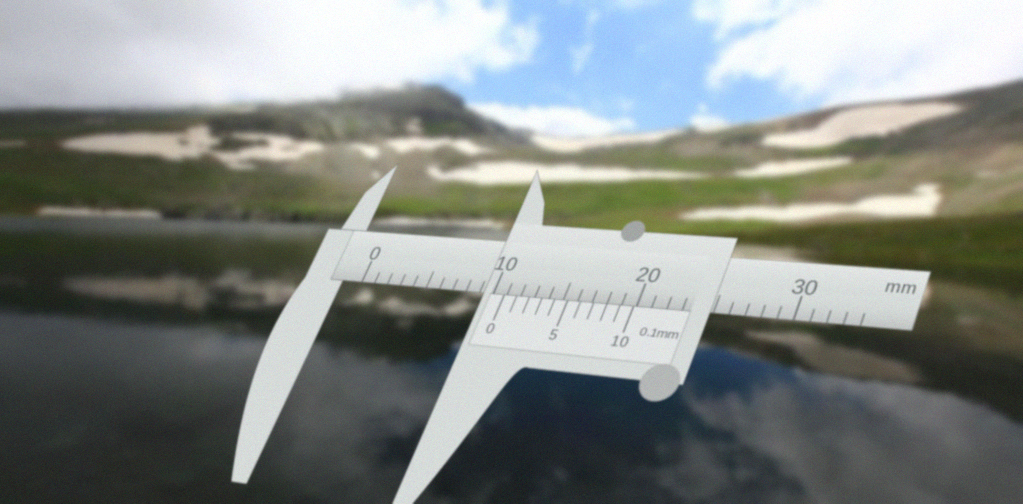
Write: 10.8; mm
